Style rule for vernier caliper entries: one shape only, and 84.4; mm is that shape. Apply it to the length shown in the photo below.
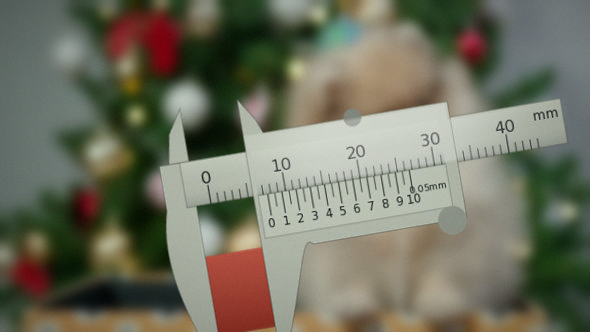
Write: 7.6; mm
